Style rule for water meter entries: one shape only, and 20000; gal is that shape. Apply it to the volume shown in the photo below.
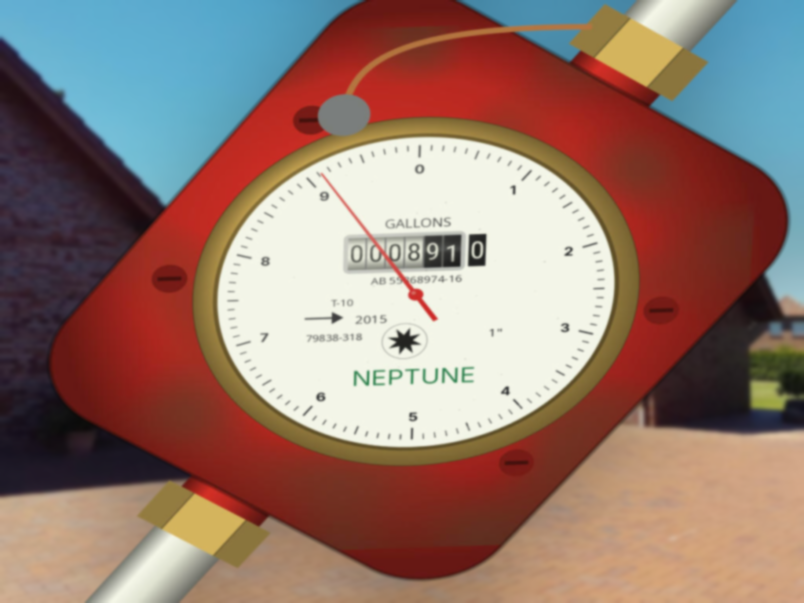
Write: 8909.1; gal
